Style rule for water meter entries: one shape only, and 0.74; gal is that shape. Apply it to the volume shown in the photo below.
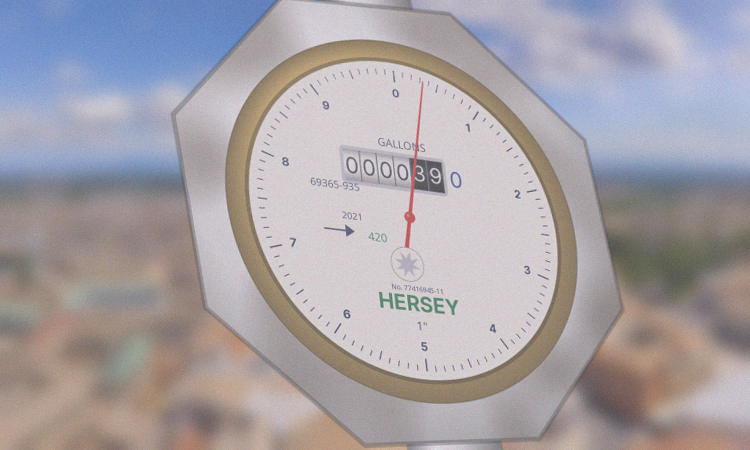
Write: 390.3; gal
